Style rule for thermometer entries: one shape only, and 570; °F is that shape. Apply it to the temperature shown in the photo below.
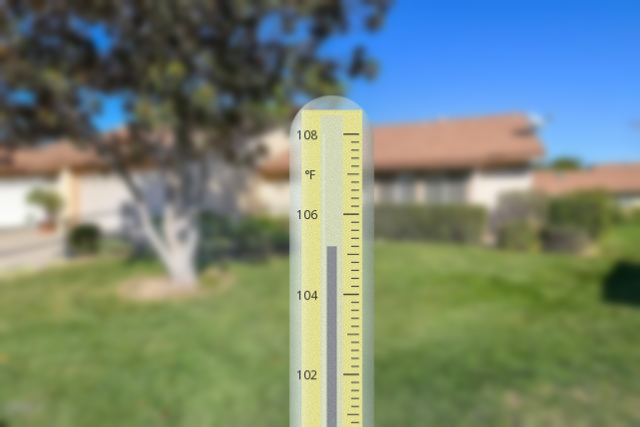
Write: 105.2; °F
